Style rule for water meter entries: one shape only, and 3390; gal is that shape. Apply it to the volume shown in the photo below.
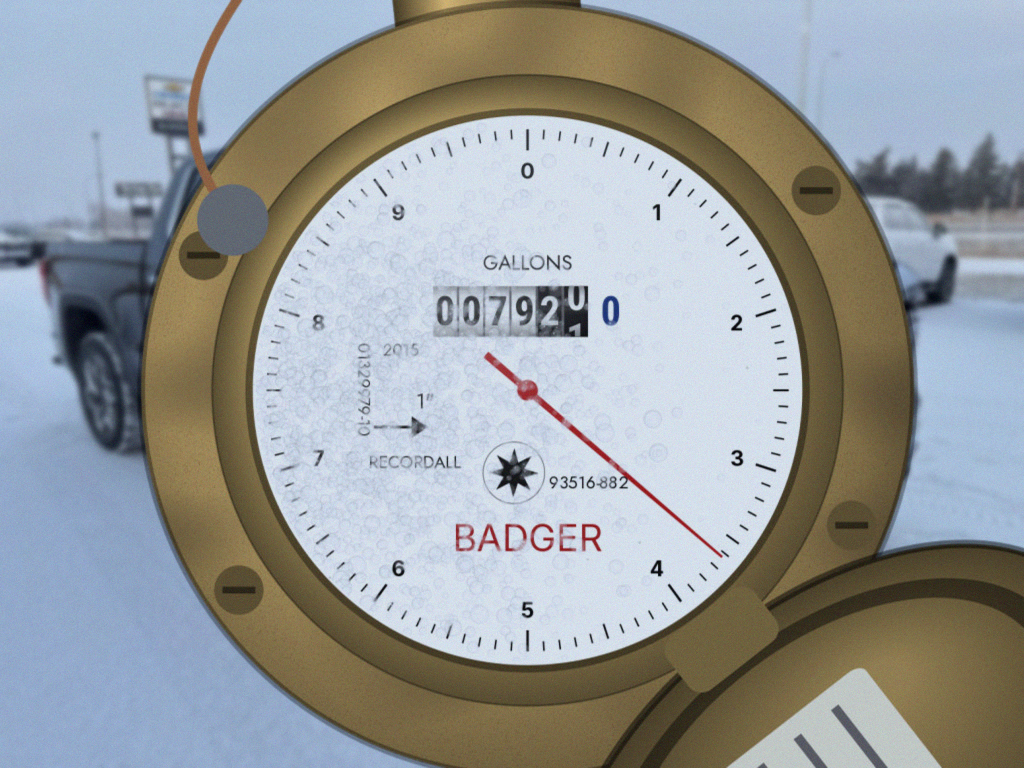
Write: 79203.6; gal
